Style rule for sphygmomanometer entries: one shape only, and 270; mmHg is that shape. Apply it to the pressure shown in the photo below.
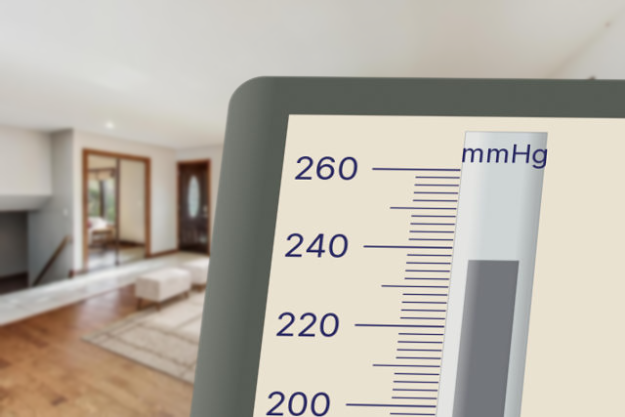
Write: 237; mmHg
